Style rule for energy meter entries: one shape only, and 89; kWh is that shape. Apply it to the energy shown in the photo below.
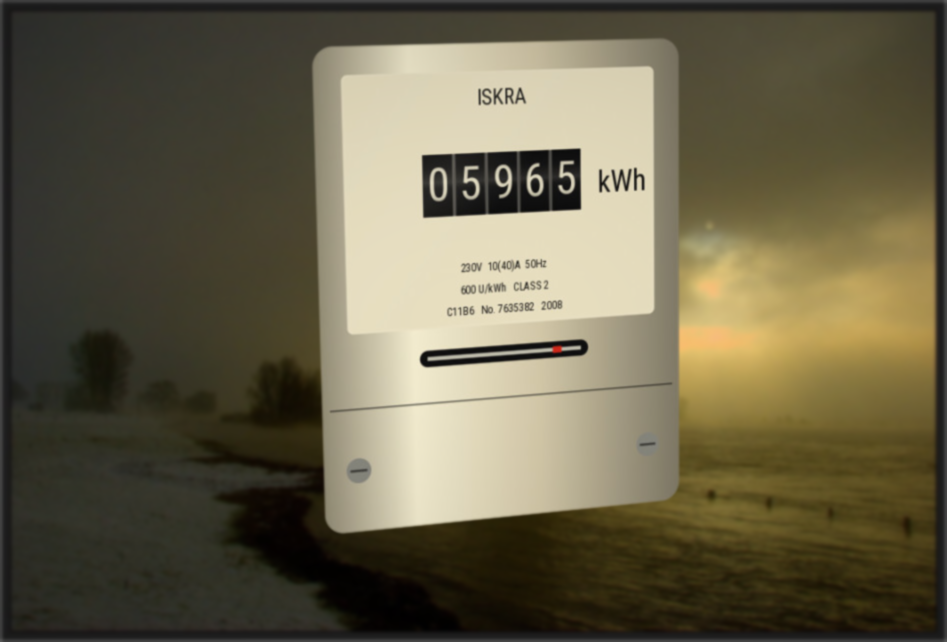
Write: 5965; kWh
